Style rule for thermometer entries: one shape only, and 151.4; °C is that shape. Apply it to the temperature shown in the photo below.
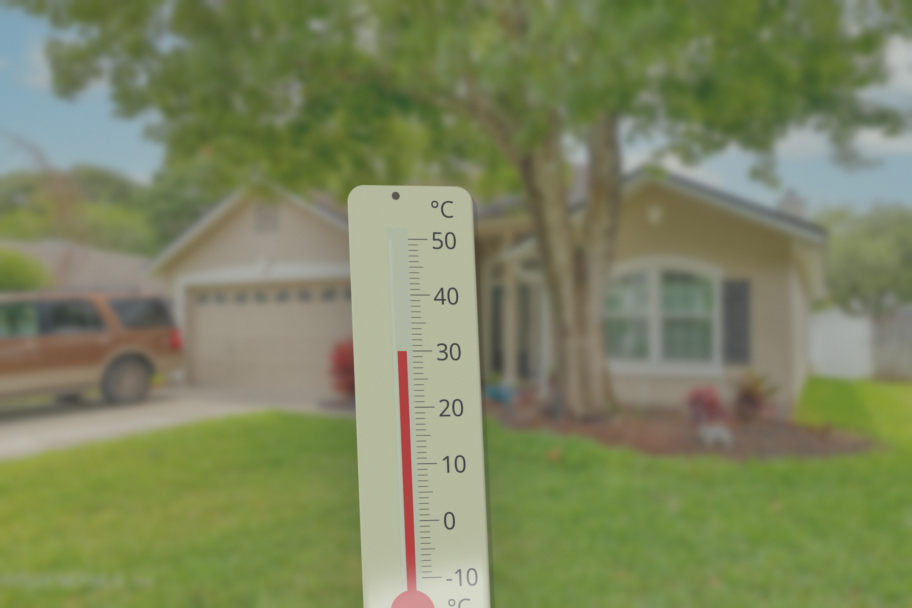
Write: 30; °C
